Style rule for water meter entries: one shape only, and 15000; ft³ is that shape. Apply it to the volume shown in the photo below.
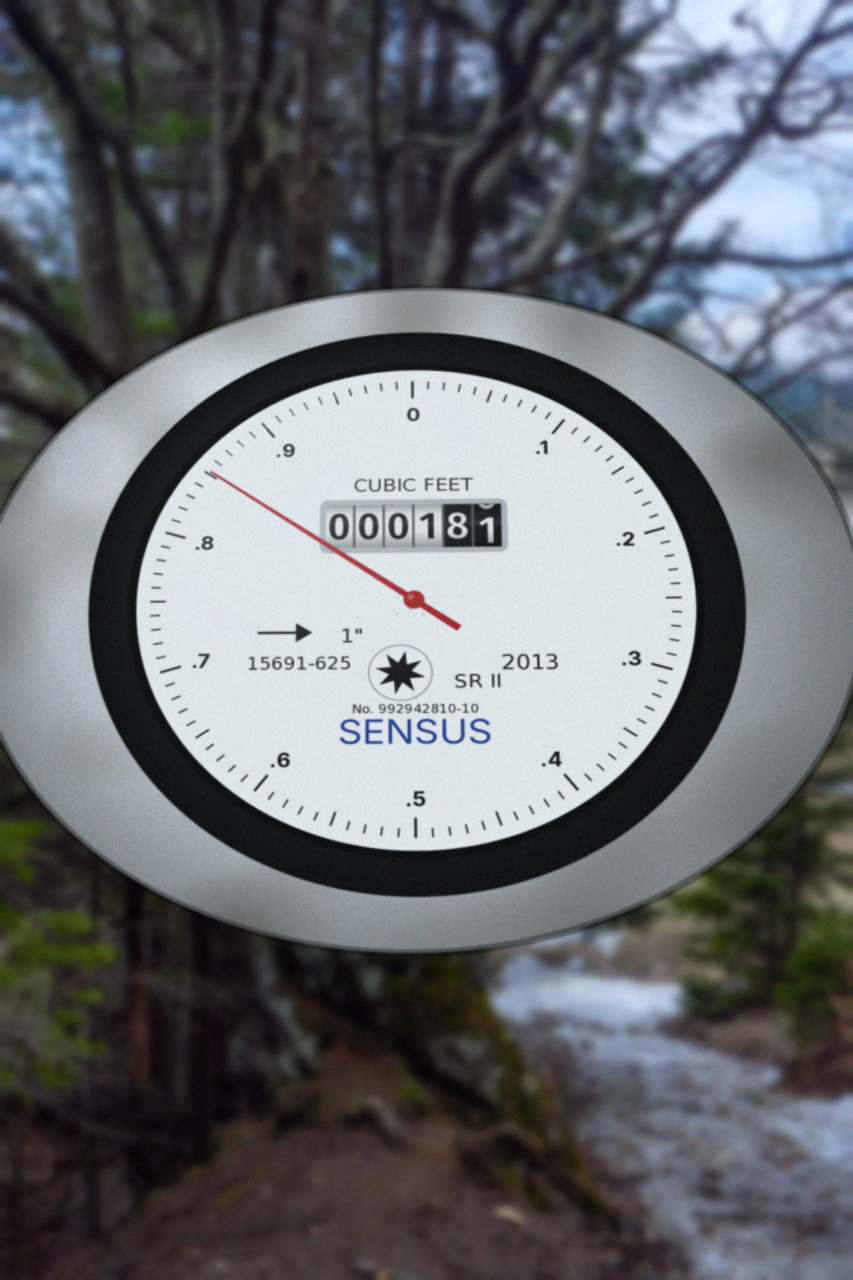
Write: 180.85; ft³
